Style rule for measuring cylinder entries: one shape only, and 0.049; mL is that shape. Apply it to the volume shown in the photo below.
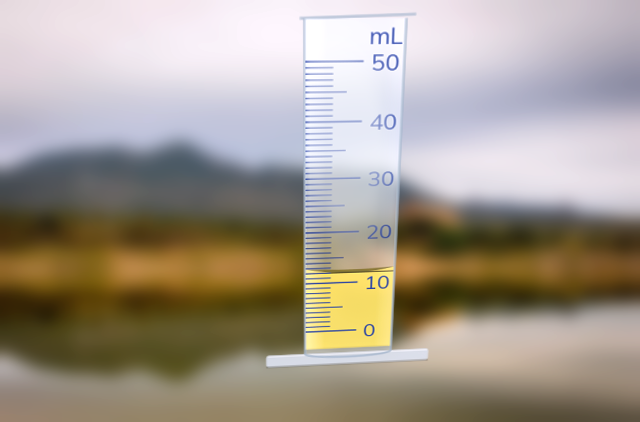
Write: 12; mL
